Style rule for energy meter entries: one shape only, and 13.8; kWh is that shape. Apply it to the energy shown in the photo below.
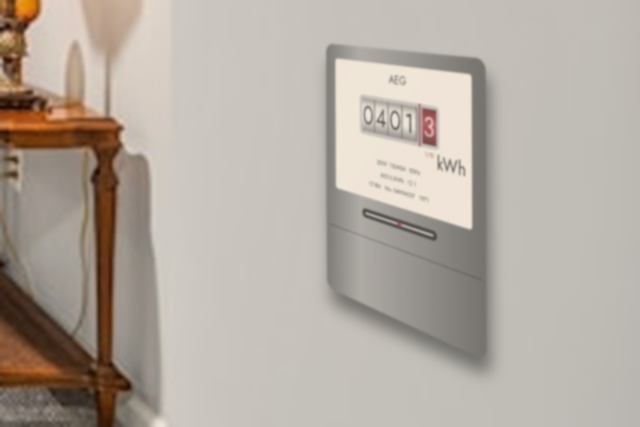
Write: 401.3; kWh
